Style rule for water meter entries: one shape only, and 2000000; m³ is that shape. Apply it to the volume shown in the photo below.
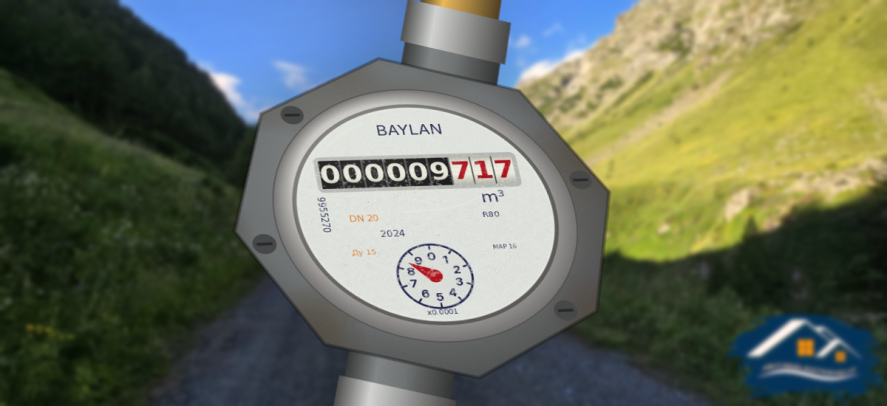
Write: 9.7178; m³
